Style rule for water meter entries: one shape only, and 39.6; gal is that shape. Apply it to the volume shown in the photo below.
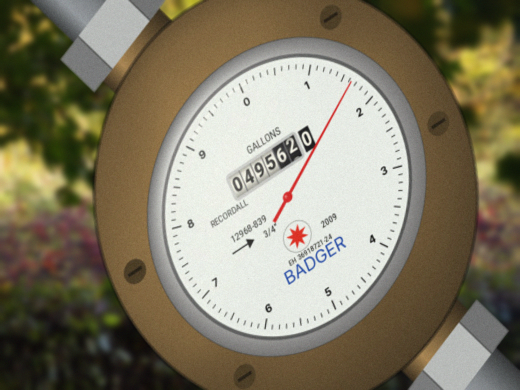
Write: 495621.6; gal
